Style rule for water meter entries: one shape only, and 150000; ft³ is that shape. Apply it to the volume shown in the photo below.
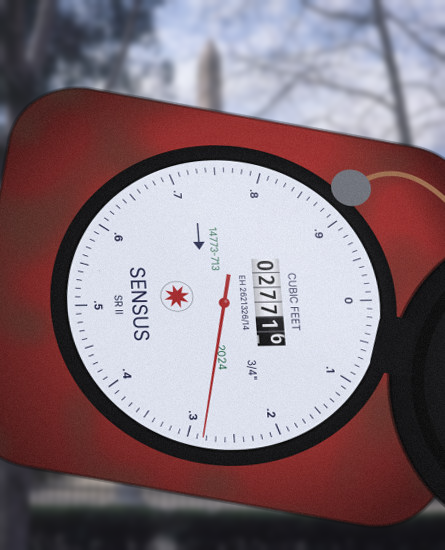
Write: 27716.28; ft³
